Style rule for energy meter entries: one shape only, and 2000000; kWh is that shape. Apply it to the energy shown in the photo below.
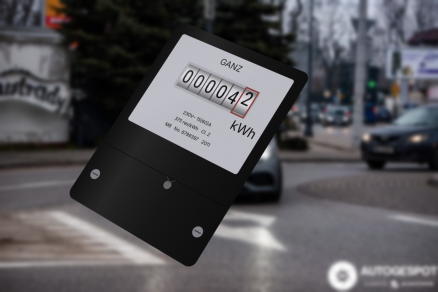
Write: 4.2; kWh
